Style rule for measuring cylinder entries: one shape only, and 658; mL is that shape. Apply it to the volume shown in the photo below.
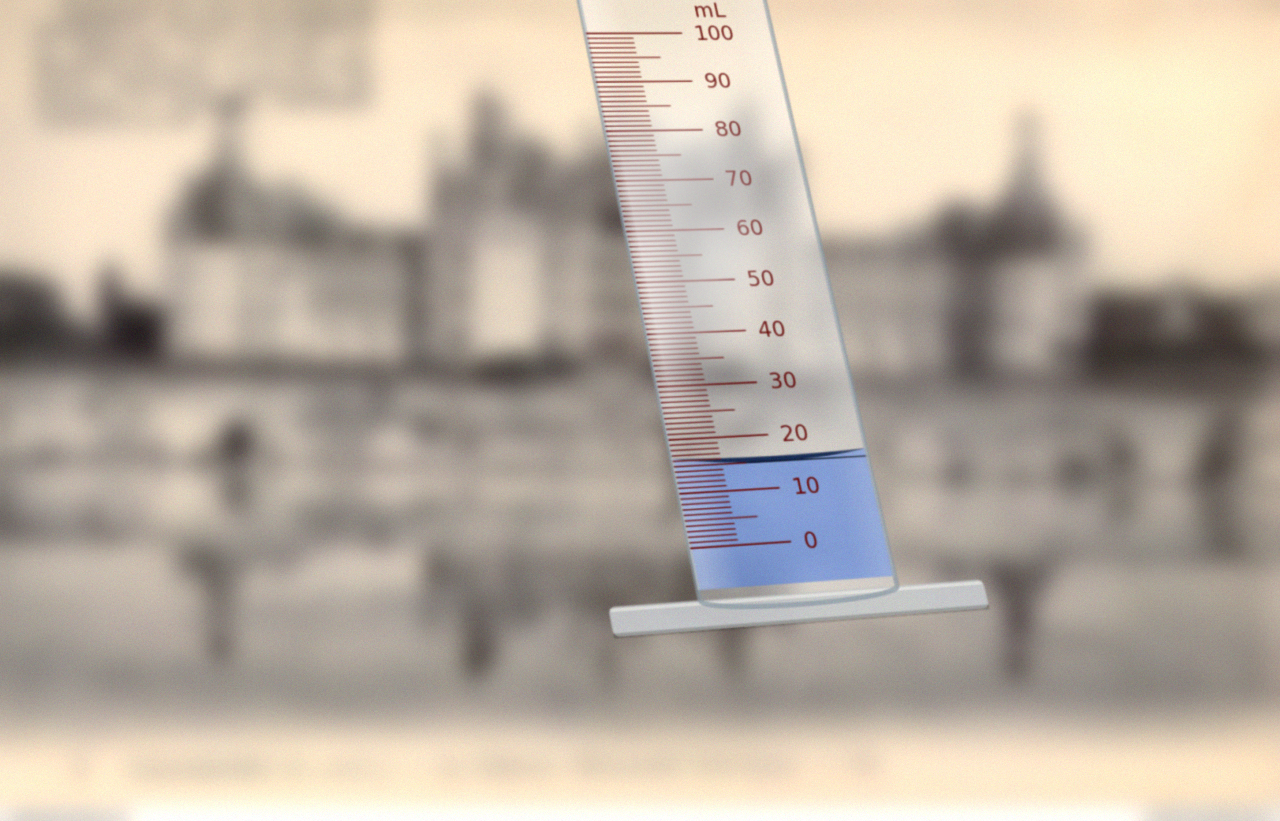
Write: 15; mL
